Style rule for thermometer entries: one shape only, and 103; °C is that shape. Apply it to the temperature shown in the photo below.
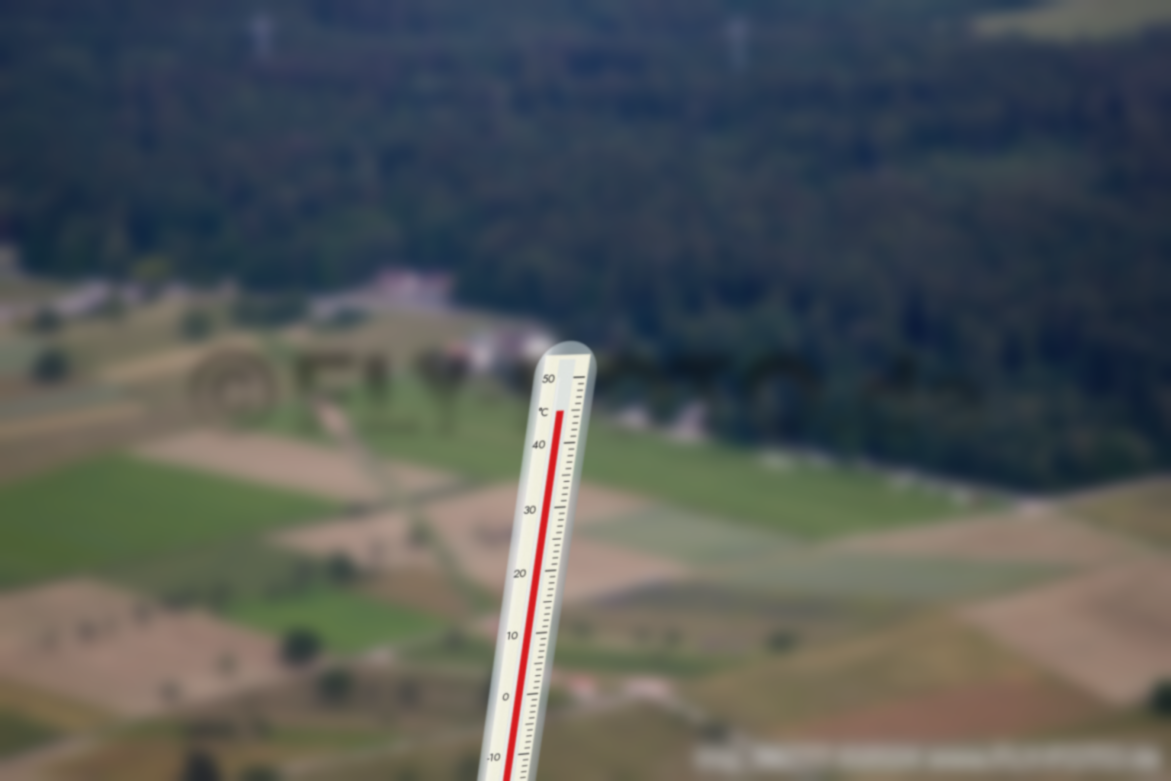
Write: 45; °C
